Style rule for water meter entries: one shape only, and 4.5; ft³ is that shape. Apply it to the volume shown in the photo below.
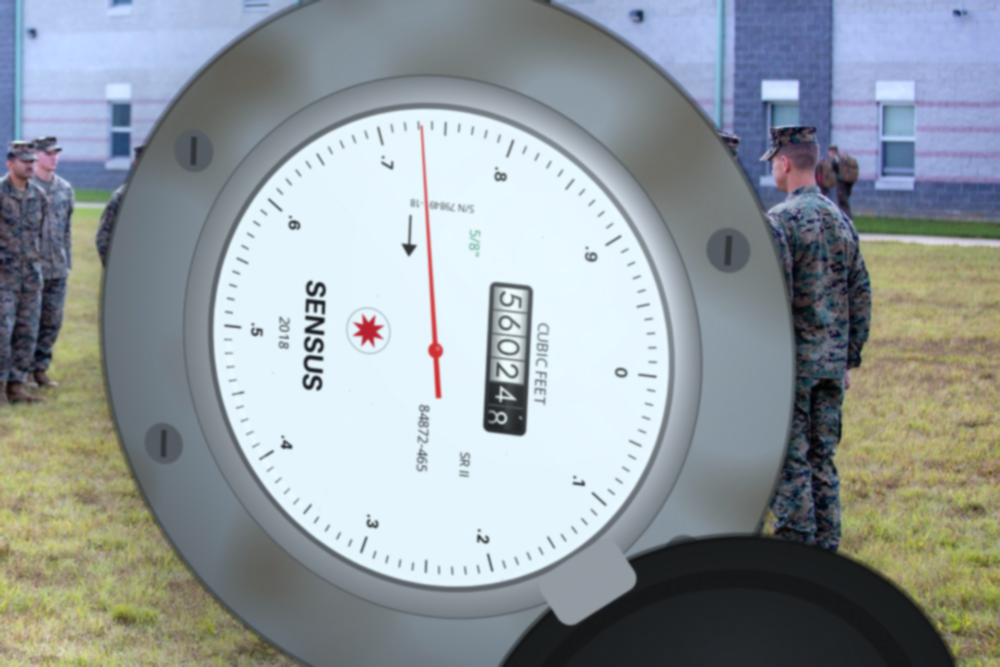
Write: 560247.73; ft³
